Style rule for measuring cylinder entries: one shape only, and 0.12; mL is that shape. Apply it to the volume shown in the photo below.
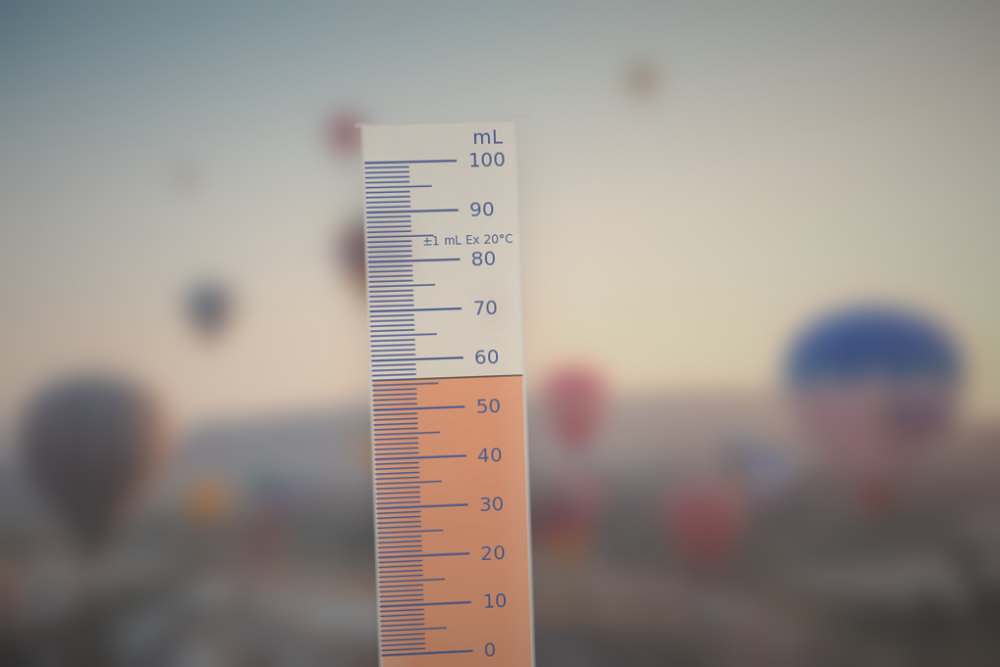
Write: 56; mL
